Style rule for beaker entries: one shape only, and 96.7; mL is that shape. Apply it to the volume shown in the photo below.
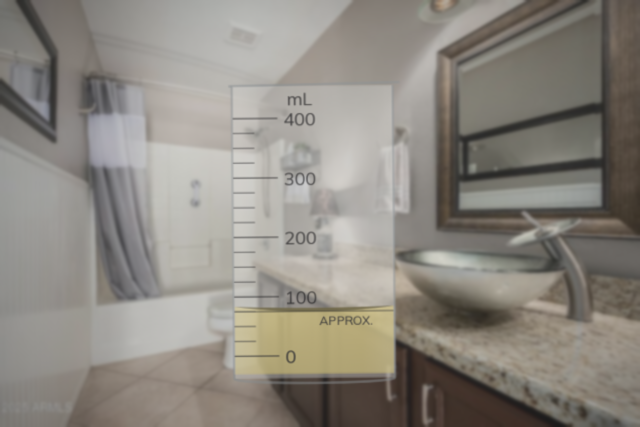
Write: 75; mL
